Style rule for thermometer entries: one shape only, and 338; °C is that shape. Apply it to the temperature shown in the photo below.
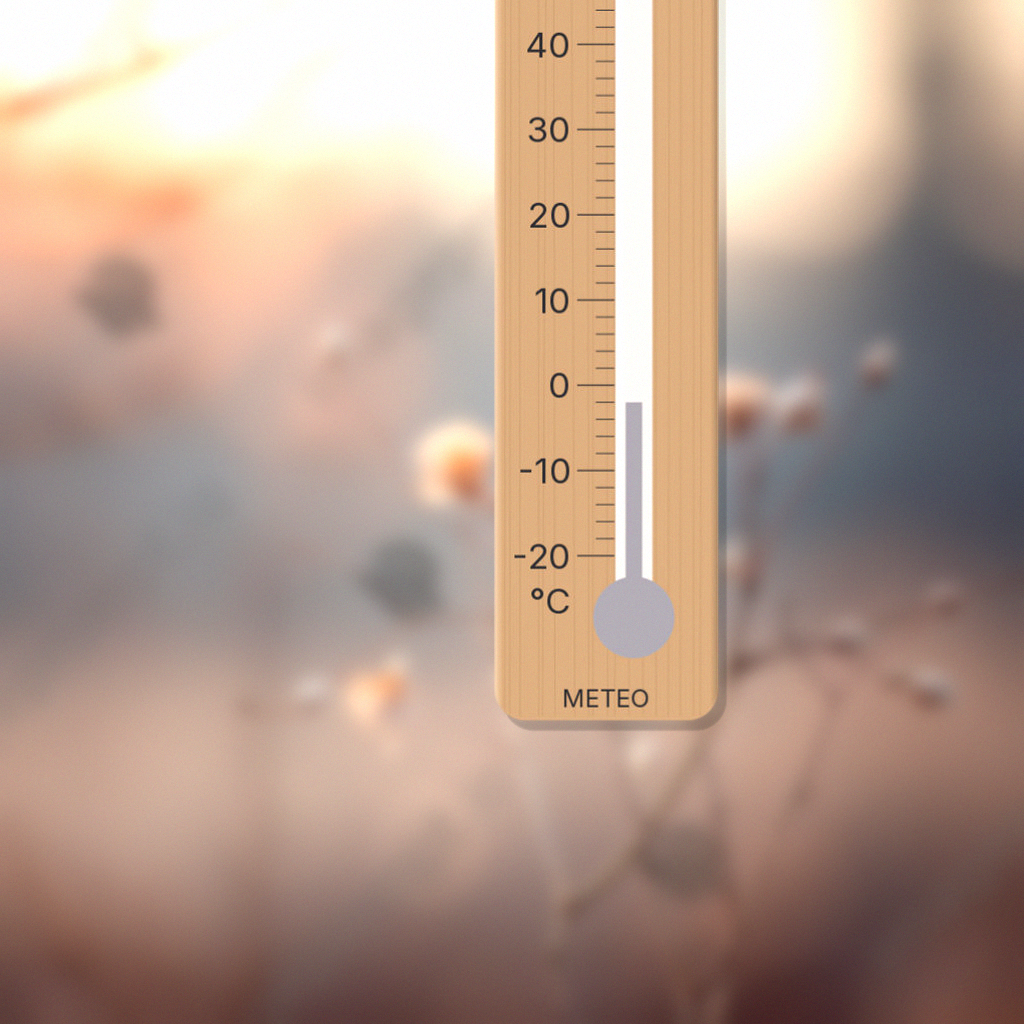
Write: -2; °C
